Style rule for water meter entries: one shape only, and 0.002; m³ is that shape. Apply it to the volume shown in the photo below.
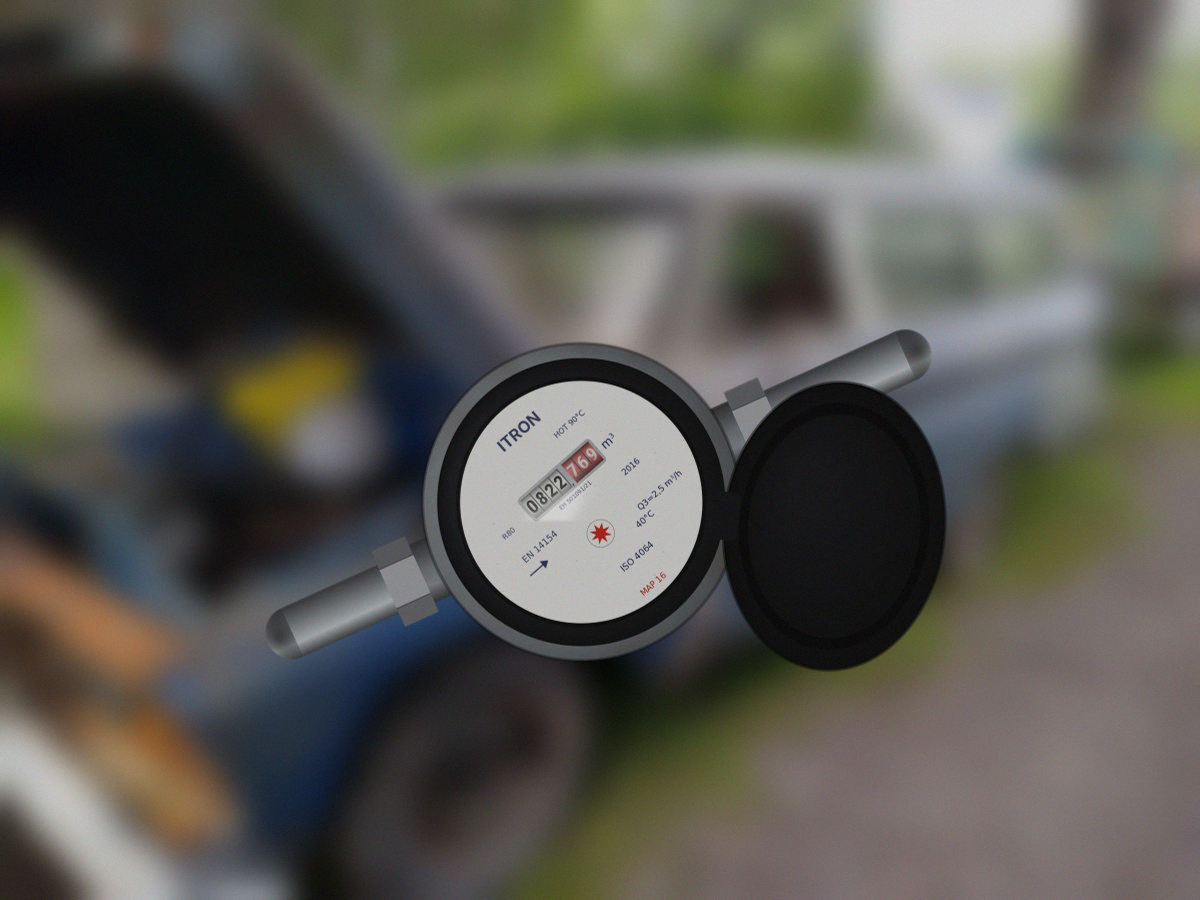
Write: 822.769; m³
